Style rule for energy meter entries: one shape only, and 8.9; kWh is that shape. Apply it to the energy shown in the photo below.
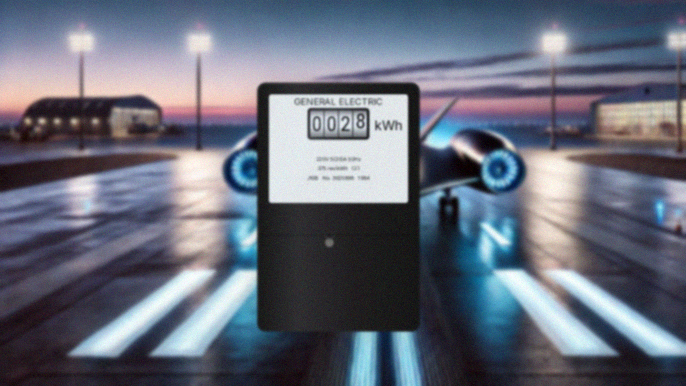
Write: 28; kWh
